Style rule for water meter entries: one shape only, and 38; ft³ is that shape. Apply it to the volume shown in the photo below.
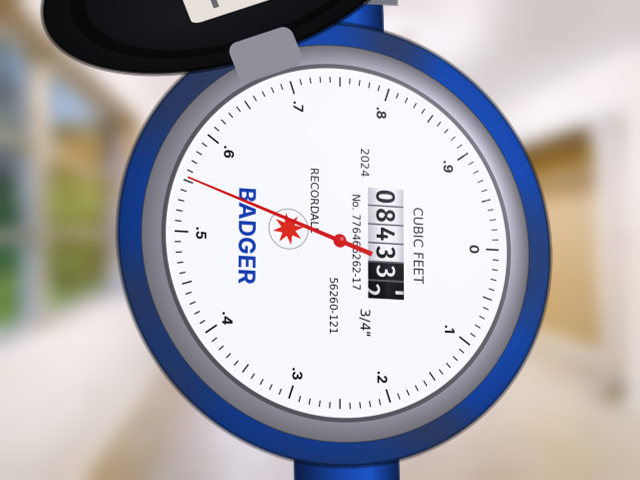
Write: 84331.55; ft³
